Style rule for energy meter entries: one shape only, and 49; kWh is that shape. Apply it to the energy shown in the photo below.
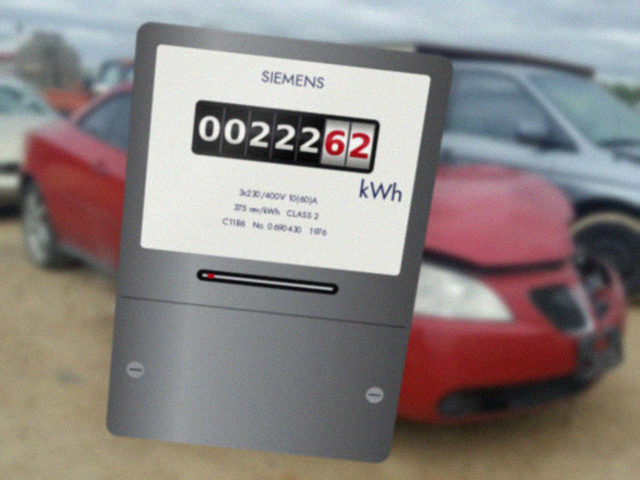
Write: 222.62; kWh
